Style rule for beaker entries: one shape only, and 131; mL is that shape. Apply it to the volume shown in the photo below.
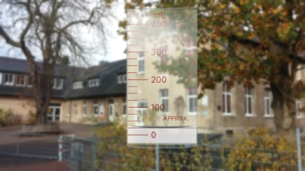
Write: 25; mL
